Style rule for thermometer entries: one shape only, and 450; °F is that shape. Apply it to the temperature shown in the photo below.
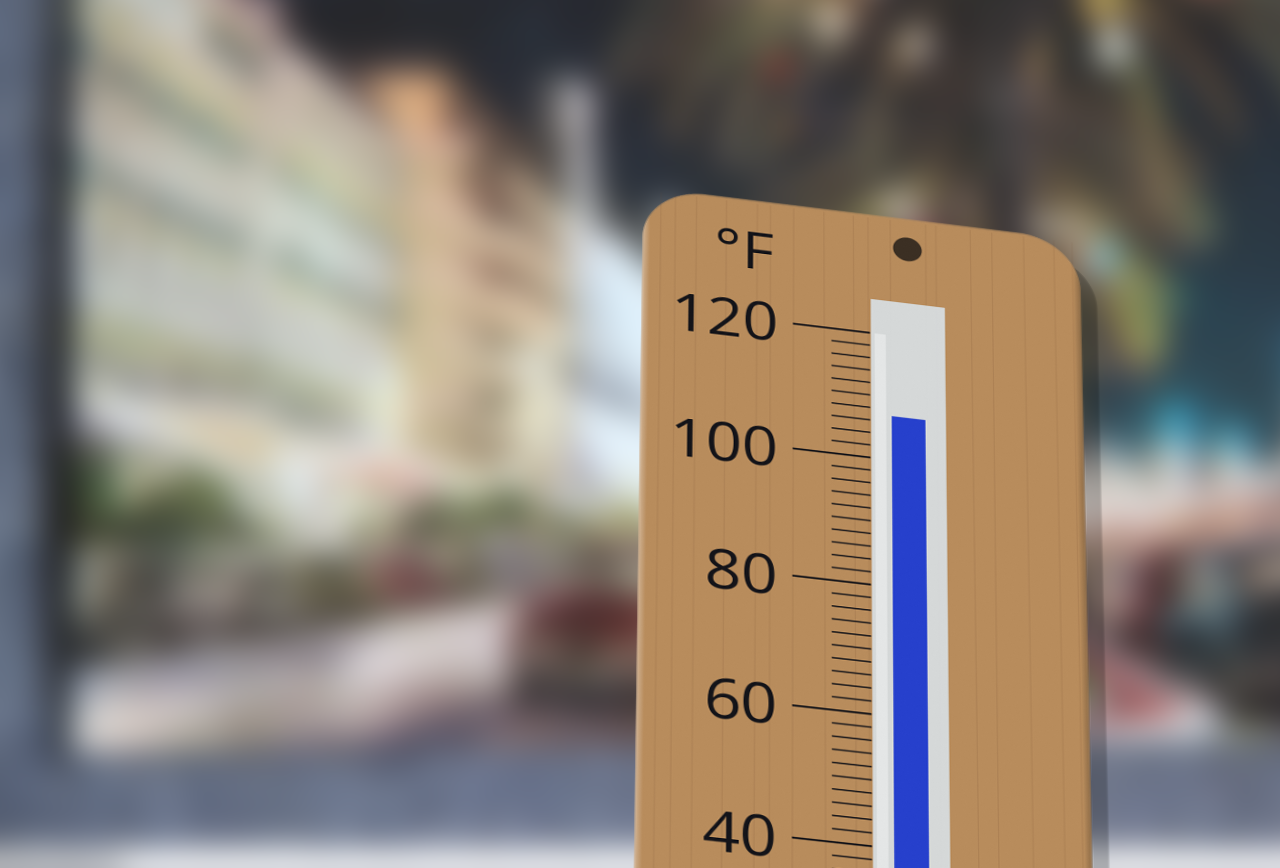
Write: 107; °F
